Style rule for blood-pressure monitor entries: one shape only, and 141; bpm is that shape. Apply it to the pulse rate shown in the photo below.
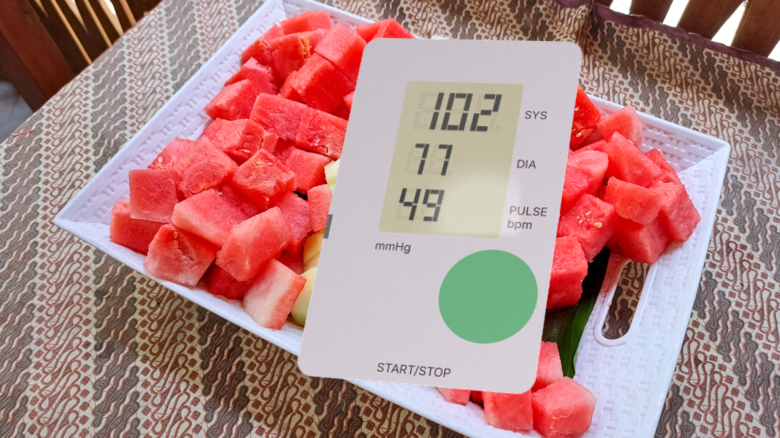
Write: 49; bpm
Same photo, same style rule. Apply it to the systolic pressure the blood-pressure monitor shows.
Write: 102; mmHg
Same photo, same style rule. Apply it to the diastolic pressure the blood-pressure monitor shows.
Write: 77; mmHg
